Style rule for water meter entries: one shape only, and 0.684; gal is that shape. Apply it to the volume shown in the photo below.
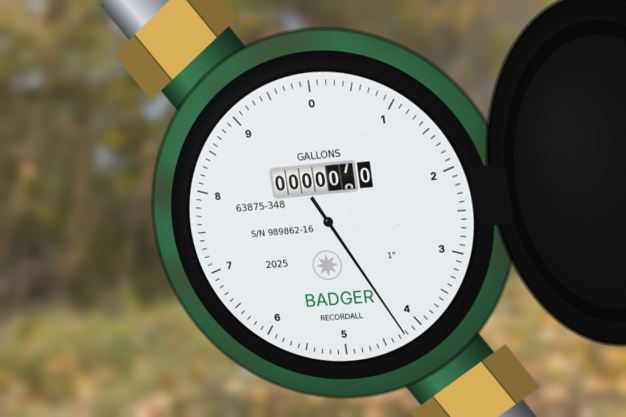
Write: 74.2; gal
